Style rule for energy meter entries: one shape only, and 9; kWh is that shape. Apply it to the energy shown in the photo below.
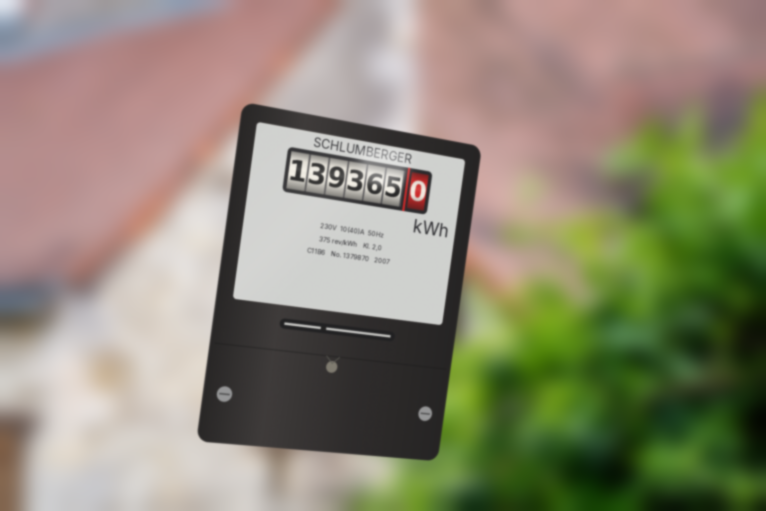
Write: 139365.0; kWh
